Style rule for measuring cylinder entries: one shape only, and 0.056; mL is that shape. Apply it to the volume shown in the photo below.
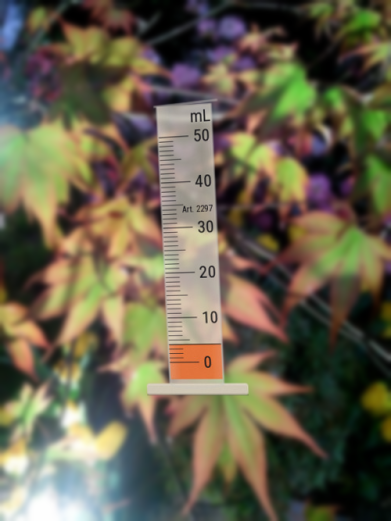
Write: 4; mL
